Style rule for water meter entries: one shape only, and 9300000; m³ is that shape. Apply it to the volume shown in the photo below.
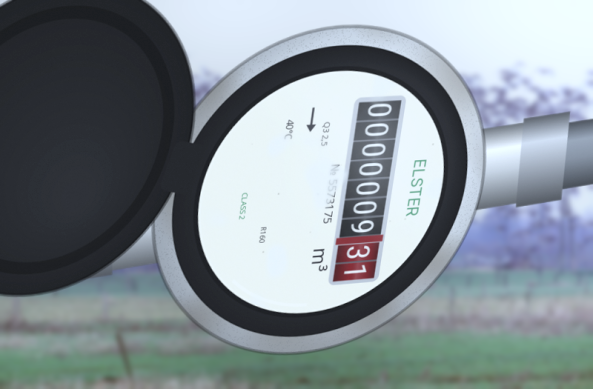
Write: 9.31; m³
